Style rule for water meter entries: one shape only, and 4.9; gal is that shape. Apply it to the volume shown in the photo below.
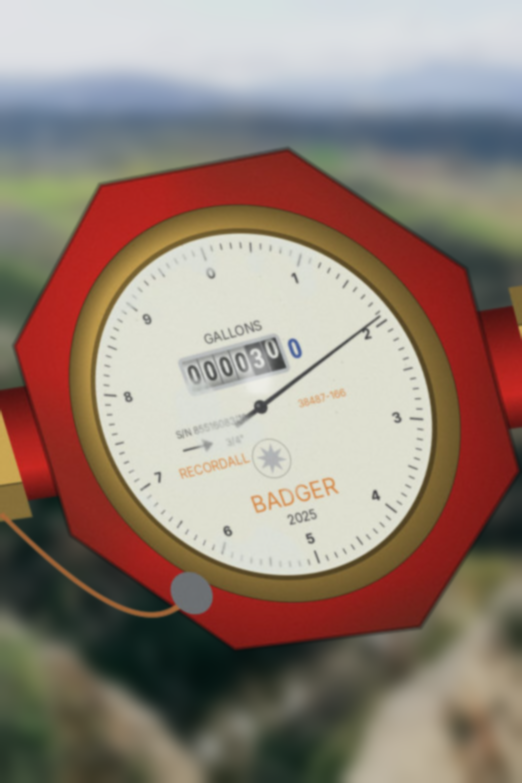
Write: 301.9; gal
